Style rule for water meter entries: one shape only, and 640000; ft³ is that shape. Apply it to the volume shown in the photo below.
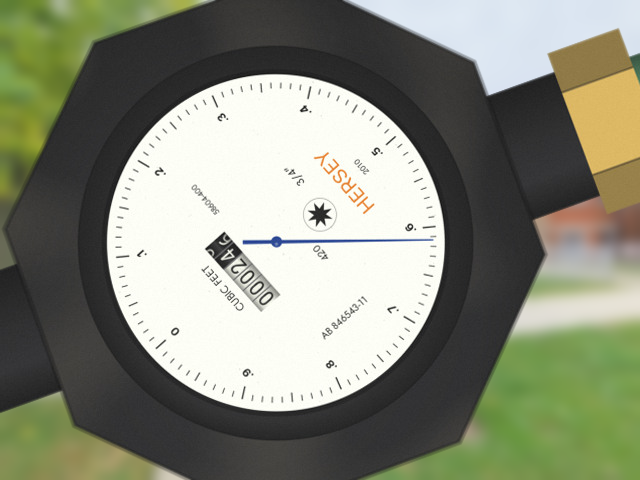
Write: 245.61; ft³
